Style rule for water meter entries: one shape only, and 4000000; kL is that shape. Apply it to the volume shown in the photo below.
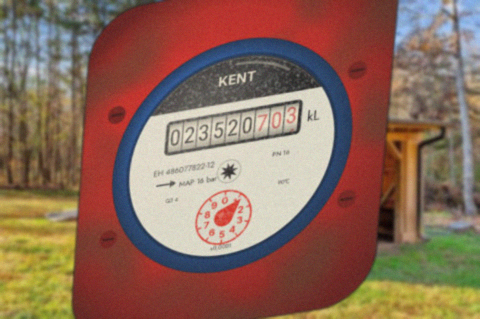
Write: 23520.7031; kL
